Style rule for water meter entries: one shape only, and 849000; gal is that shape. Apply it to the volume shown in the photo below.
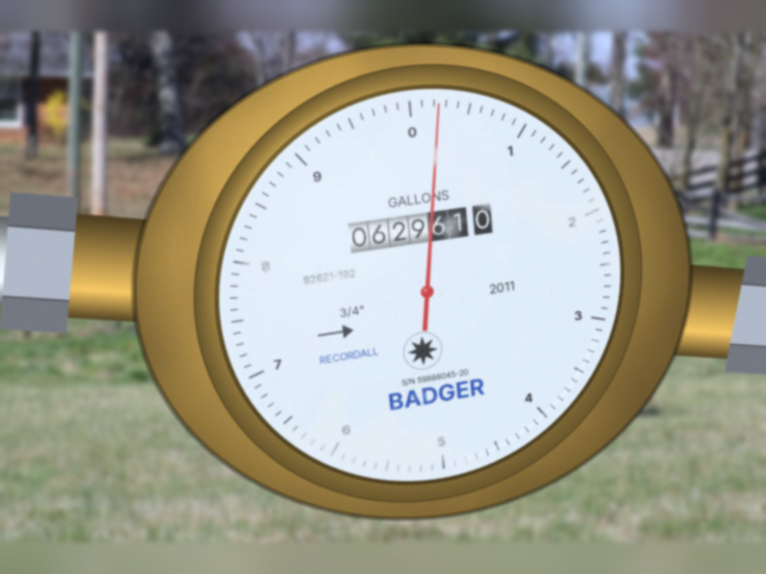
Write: 629610.2; gal
